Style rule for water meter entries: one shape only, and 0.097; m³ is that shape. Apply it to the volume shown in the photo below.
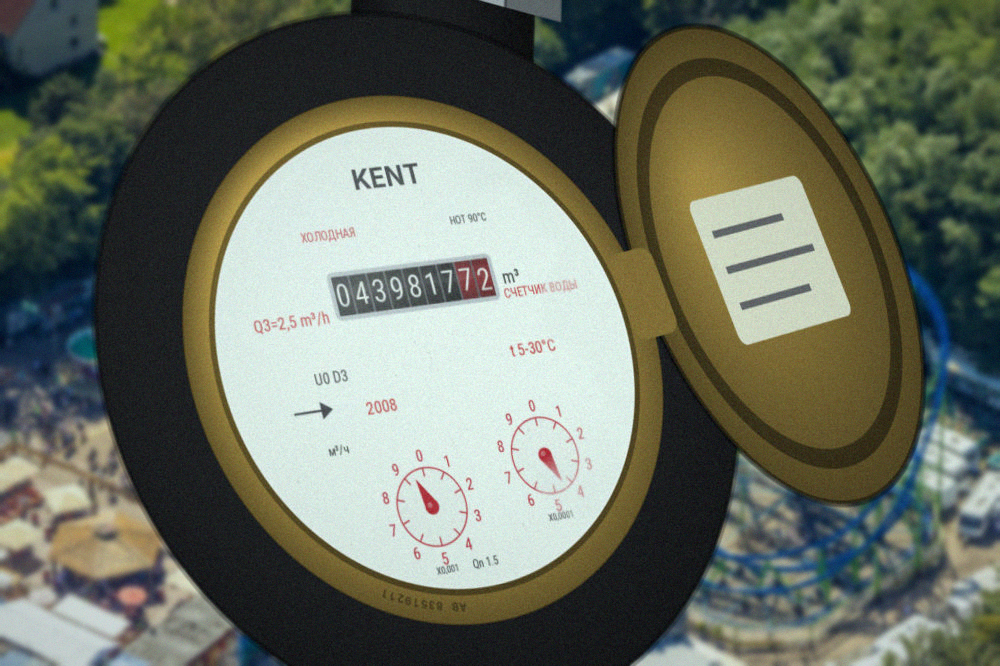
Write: 439817.7194; m³
